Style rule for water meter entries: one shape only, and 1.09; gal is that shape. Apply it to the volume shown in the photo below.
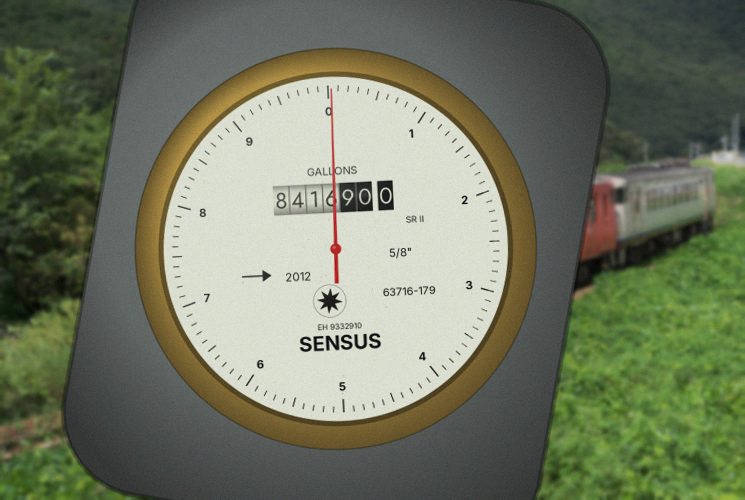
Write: 8416900.0; gal
